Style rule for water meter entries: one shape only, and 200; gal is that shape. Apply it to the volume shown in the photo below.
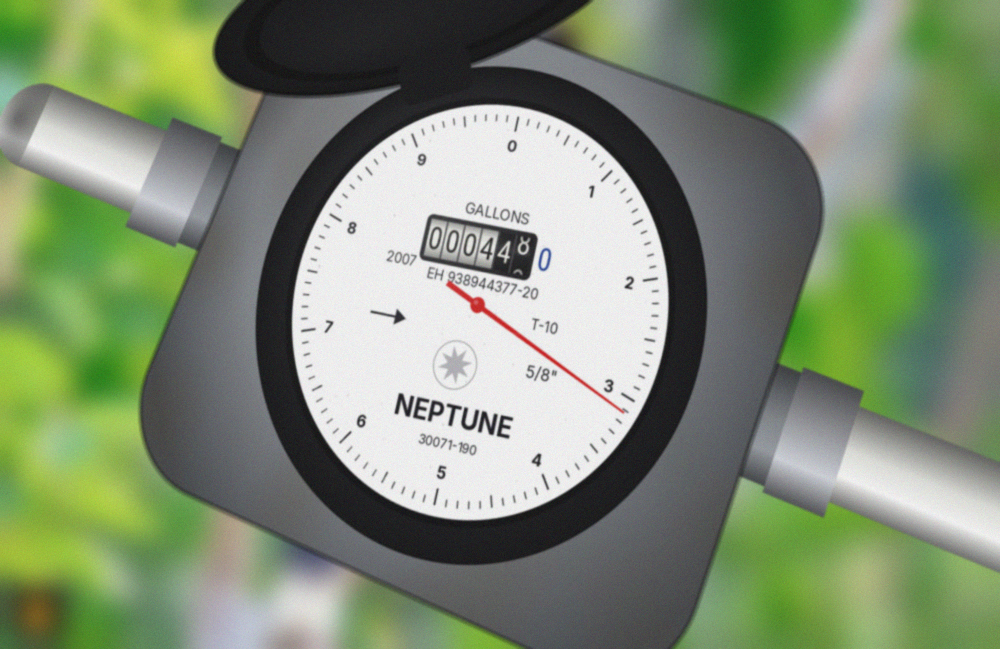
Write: 4483.1; gal
